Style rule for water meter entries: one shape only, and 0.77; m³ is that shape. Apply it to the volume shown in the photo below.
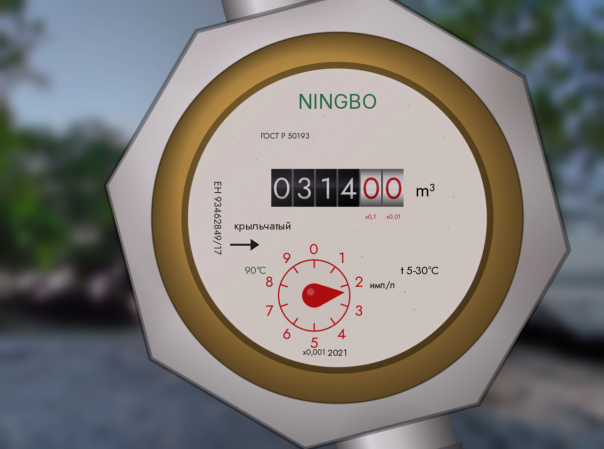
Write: 314.002; m³
